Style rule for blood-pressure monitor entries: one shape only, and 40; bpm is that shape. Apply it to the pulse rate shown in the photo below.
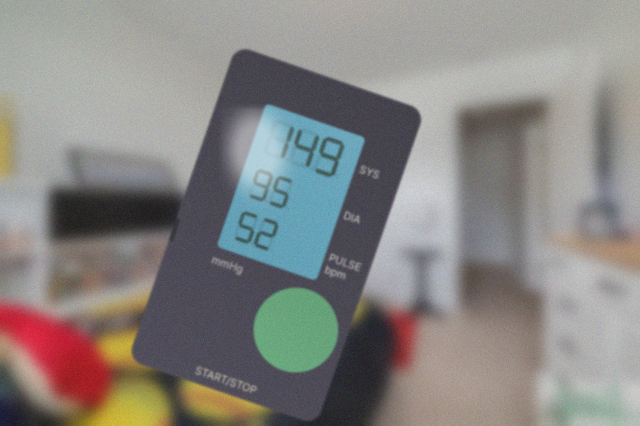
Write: 52; bpm
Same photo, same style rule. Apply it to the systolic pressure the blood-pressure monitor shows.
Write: 149; mmHg
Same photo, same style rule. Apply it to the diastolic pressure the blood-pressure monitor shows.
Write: 95; mmHg
